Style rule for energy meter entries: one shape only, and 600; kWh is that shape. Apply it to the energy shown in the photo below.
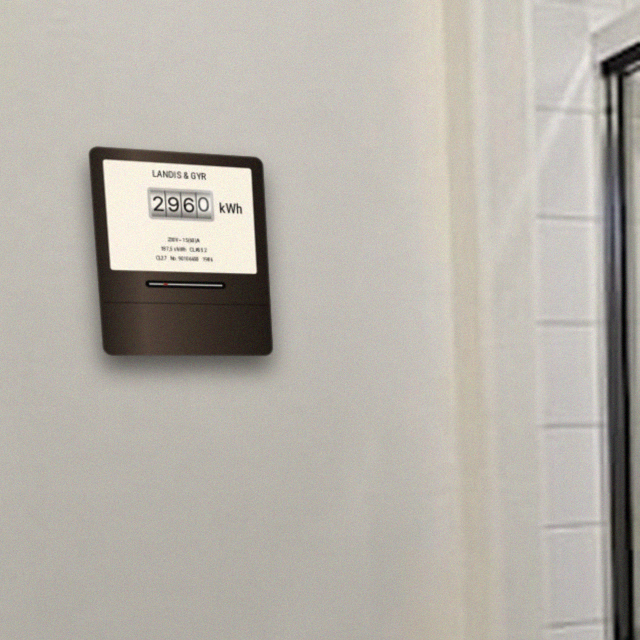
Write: 2960; kWh
